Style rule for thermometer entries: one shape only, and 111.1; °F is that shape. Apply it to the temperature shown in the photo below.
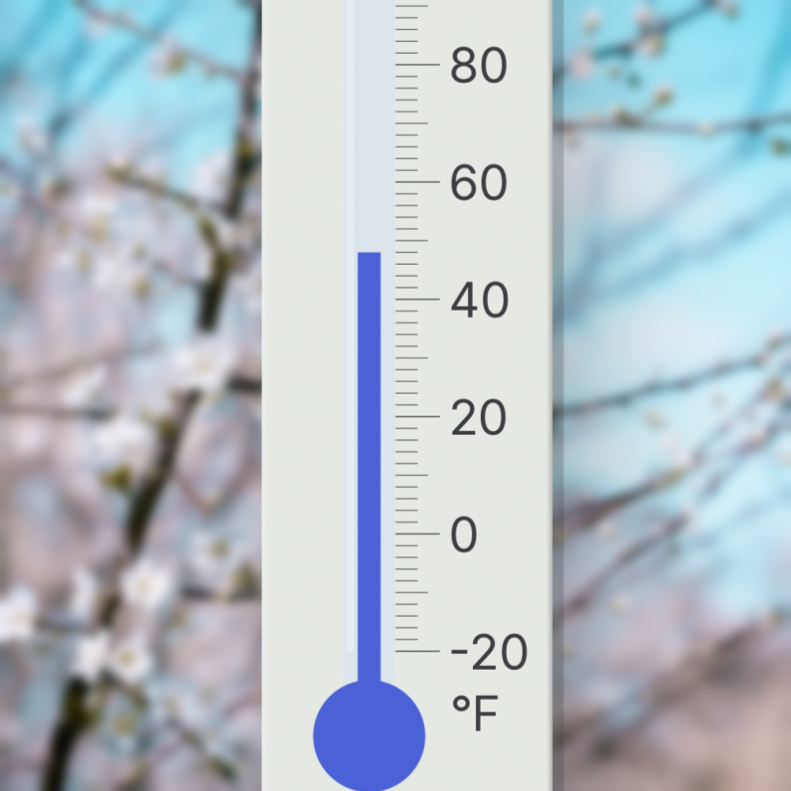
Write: 48; °F
